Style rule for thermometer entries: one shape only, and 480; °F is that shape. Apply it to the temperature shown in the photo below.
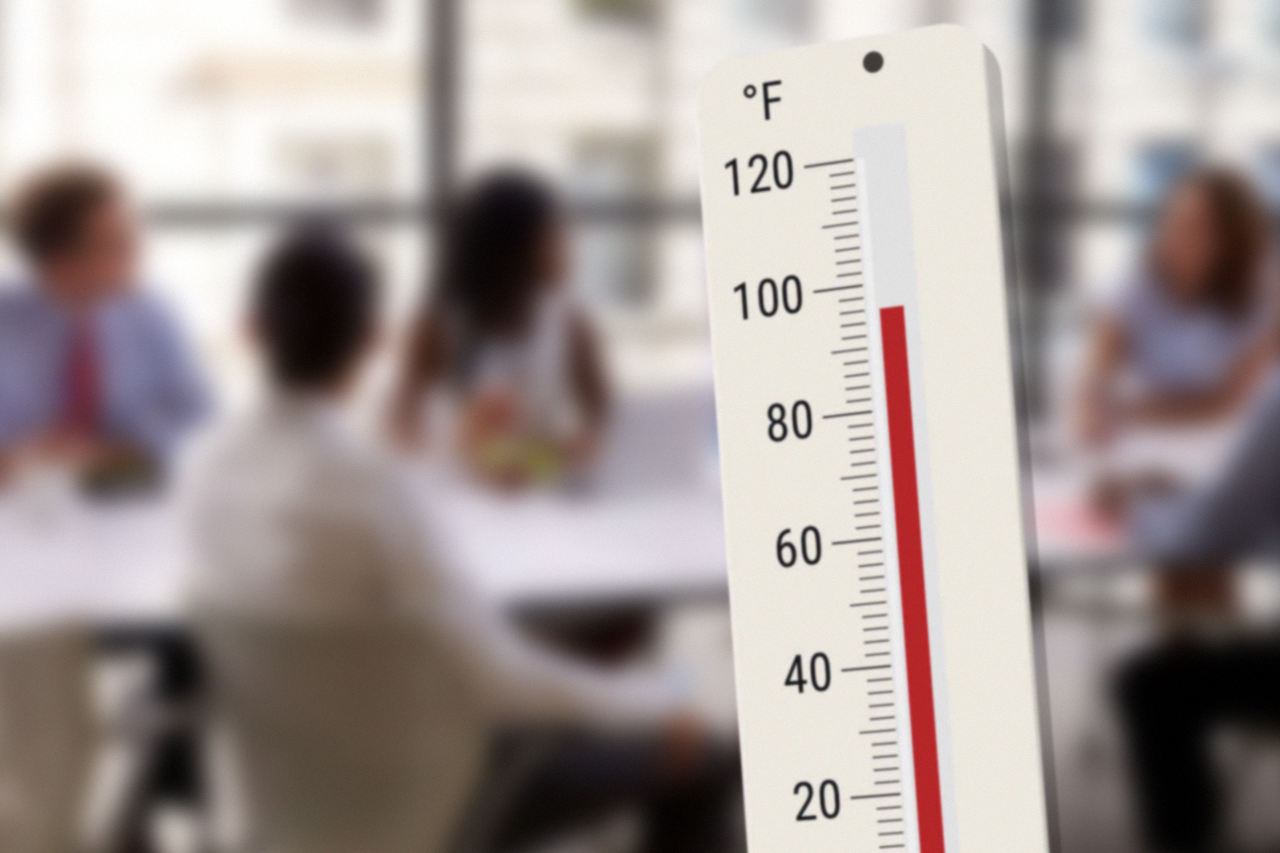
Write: 96; °F
